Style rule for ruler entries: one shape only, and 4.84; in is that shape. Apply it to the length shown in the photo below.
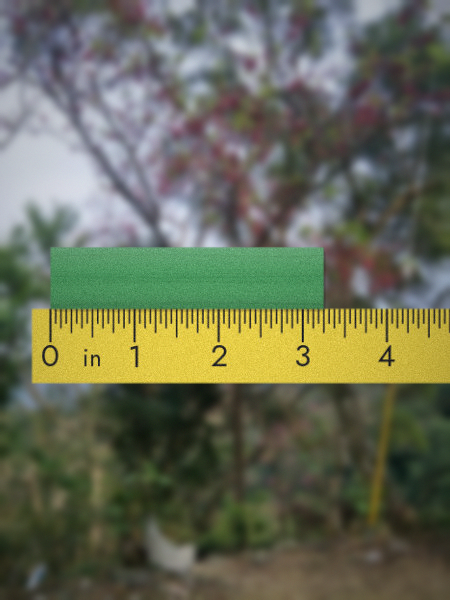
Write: 3.25; in
